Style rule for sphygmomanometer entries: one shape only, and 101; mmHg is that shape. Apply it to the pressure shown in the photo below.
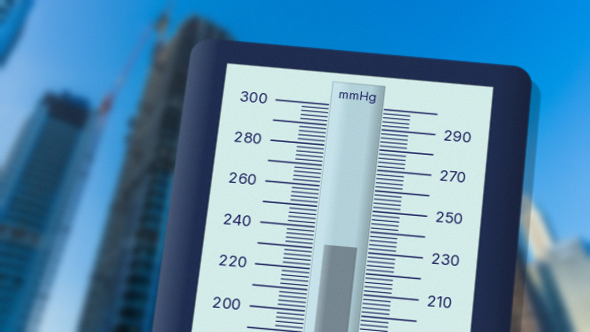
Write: 232; mmHg
